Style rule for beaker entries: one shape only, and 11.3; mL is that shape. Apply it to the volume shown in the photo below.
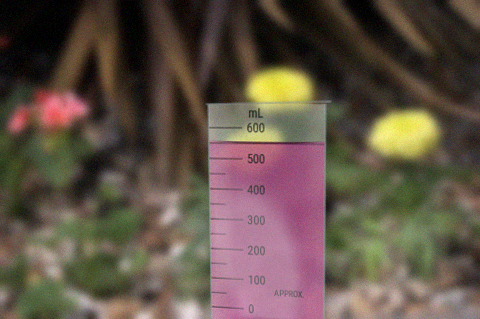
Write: 550; mL
